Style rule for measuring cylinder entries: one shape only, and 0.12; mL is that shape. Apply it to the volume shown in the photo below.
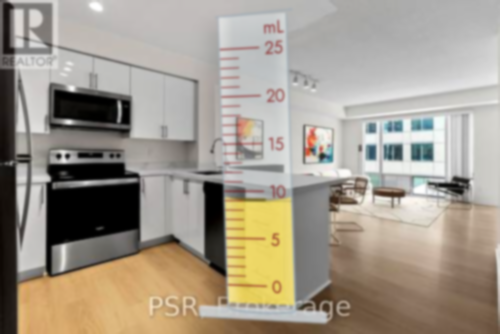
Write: 9; mL
